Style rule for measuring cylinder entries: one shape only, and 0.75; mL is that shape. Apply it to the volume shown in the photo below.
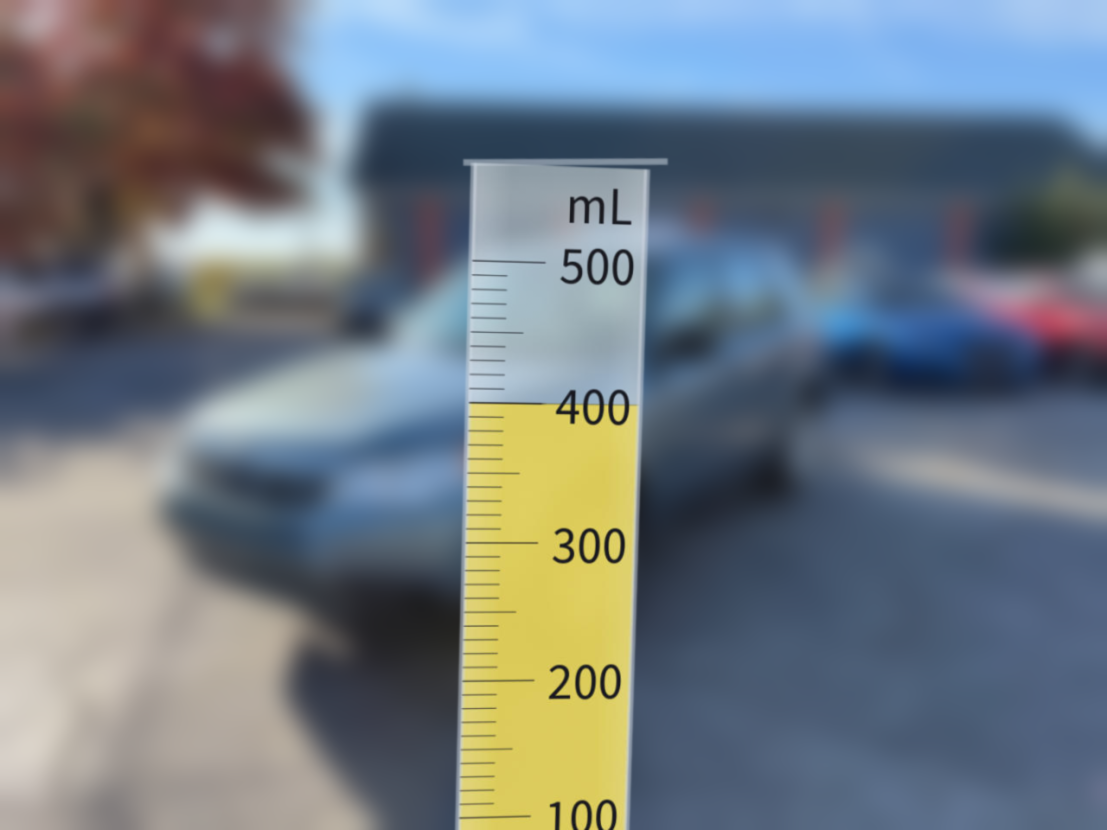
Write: 400; mL
